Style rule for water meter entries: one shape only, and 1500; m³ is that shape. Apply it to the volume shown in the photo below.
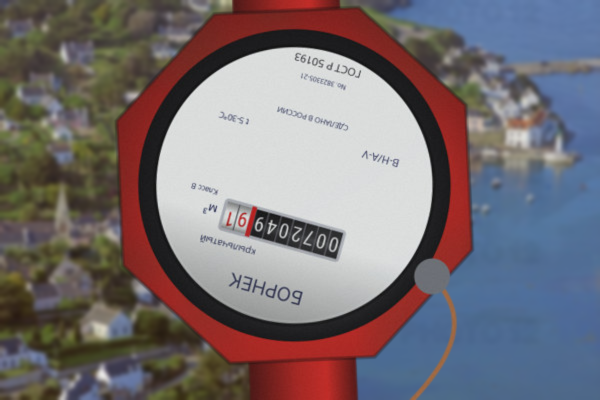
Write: 72049.91; m³
